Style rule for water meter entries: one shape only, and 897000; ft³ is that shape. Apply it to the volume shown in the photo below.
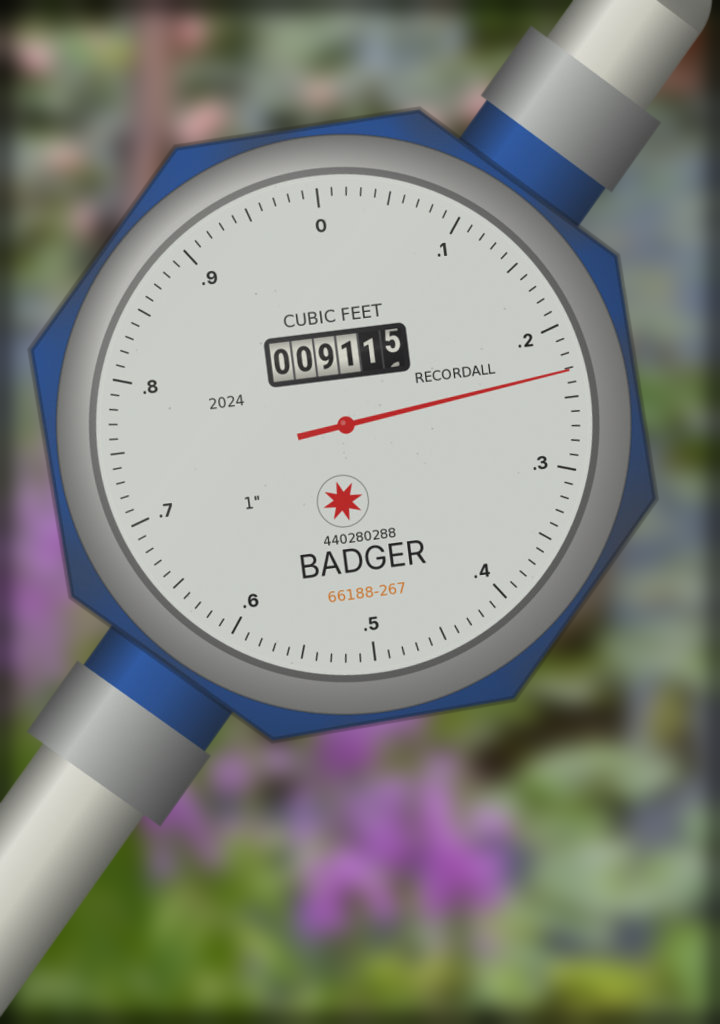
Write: 9115.23; ft³
